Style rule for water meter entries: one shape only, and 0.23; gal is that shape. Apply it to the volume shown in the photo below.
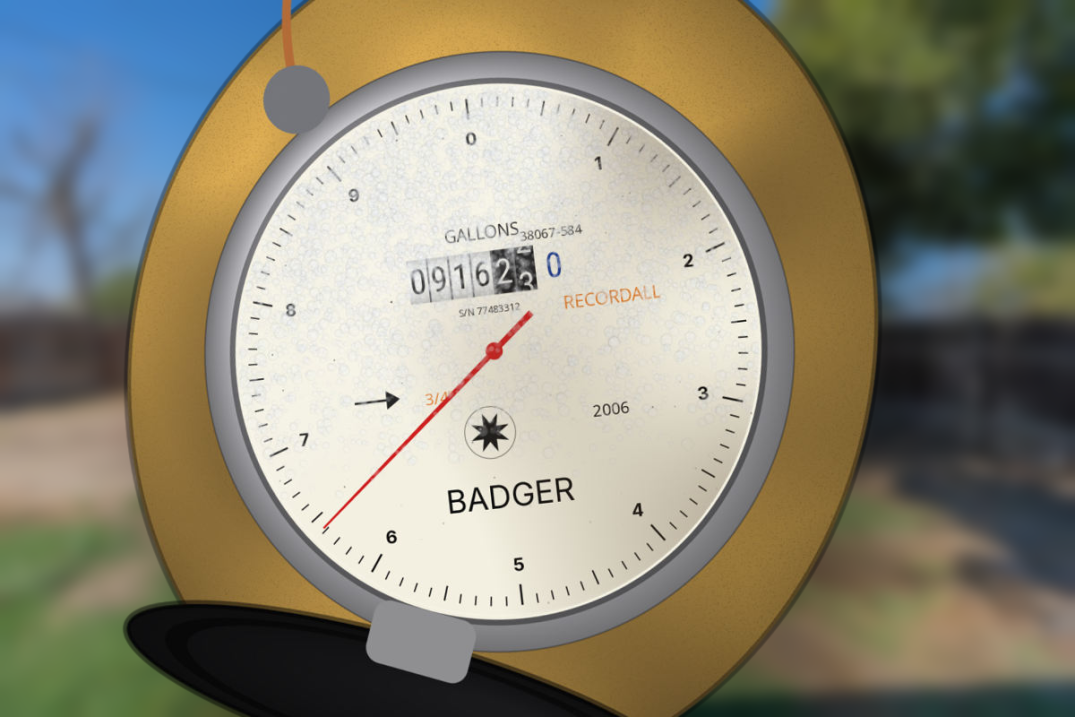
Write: 916226.4; gal
